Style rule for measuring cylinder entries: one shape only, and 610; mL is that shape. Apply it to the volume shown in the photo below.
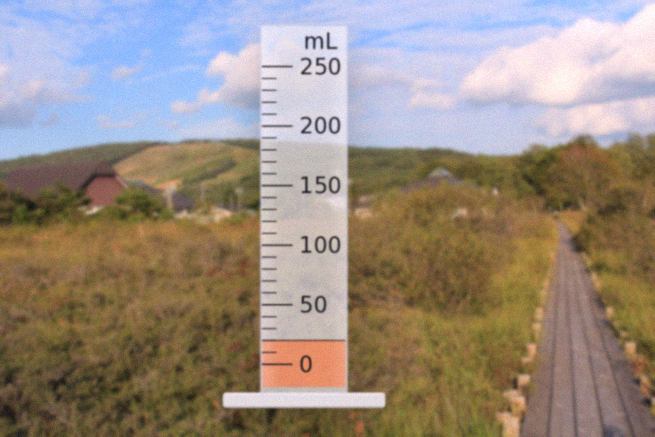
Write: 20; mL
